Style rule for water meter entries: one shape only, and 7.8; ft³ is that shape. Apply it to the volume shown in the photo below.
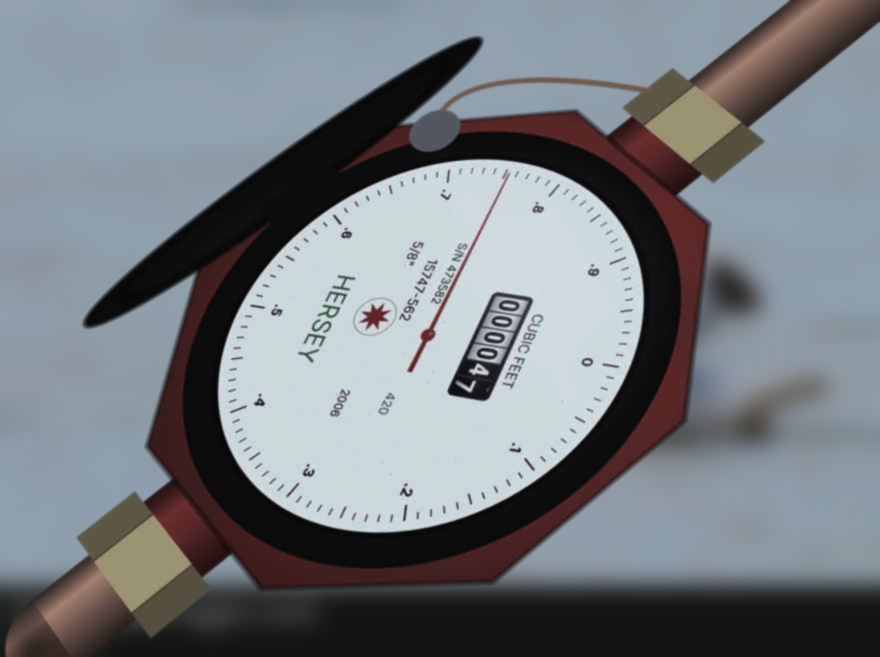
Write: 46.75; ft³
